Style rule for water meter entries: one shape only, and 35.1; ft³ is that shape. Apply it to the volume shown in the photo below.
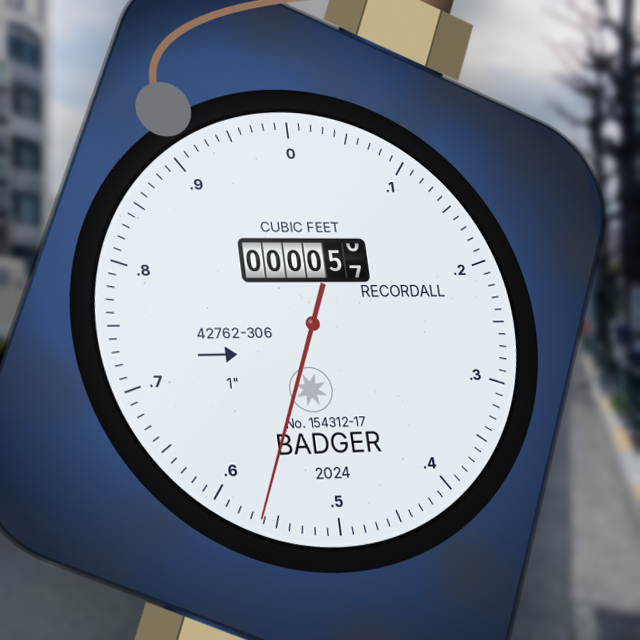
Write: 56.56; ft³
